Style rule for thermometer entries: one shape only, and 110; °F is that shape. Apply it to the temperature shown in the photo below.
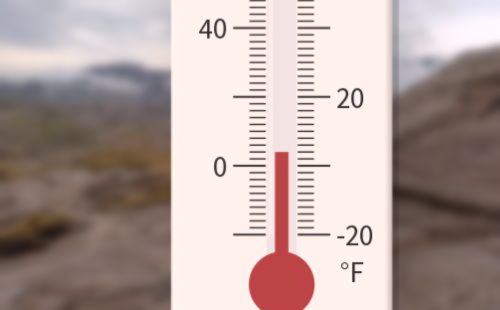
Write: 4; °F
